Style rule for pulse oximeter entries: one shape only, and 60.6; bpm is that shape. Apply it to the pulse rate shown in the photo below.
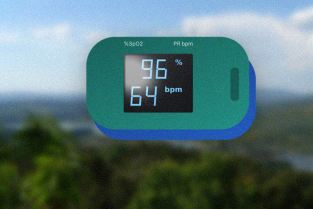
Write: 64; bpm
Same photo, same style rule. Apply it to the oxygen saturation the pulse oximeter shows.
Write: 96; %
